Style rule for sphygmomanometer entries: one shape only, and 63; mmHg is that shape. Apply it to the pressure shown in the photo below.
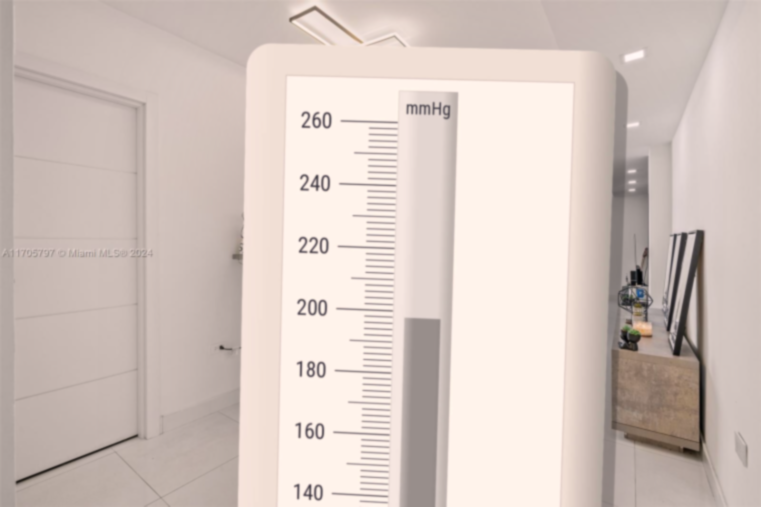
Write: 198; mmHg
